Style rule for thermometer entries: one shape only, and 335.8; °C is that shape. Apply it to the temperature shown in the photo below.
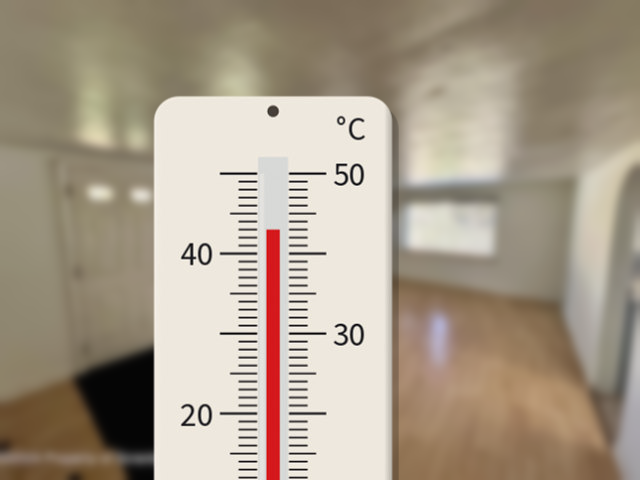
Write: 43; °C
